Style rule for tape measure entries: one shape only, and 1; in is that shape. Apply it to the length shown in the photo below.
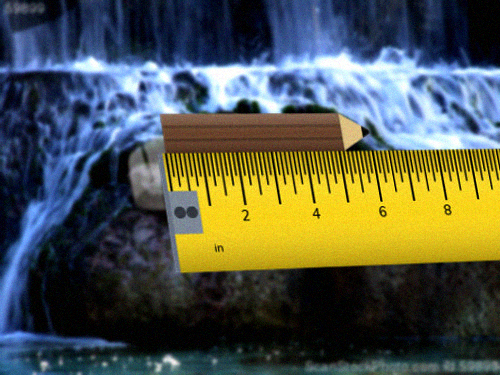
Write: 6; in
